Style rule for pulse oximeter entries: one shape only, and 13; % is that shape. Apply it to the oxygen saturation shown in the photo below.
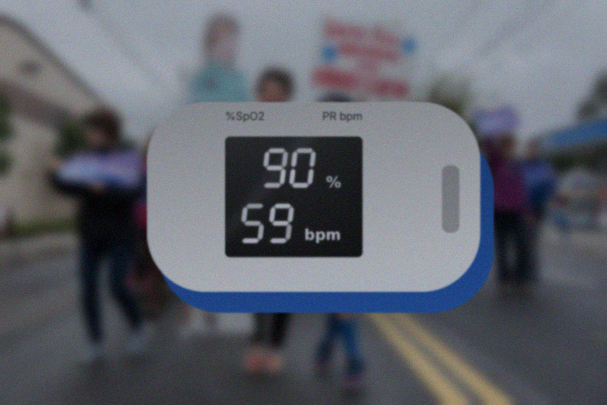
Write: 90; %
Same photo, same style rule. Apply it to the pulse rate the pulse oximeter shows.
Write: 59; bpm
